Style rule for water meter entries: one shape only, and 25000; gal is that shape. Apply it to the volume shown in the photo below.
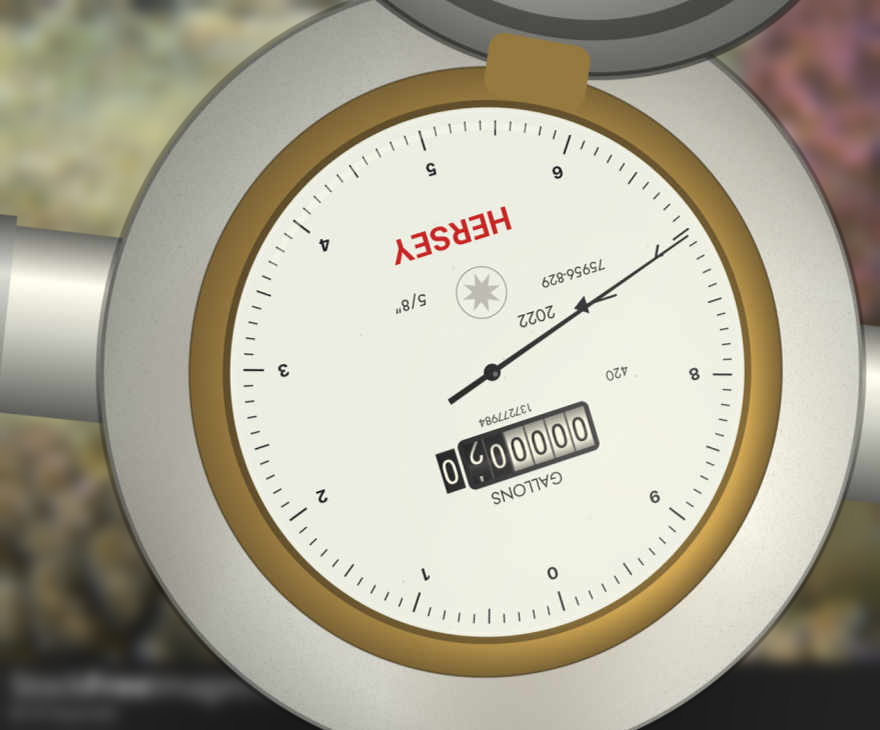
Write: 17.0; gal
